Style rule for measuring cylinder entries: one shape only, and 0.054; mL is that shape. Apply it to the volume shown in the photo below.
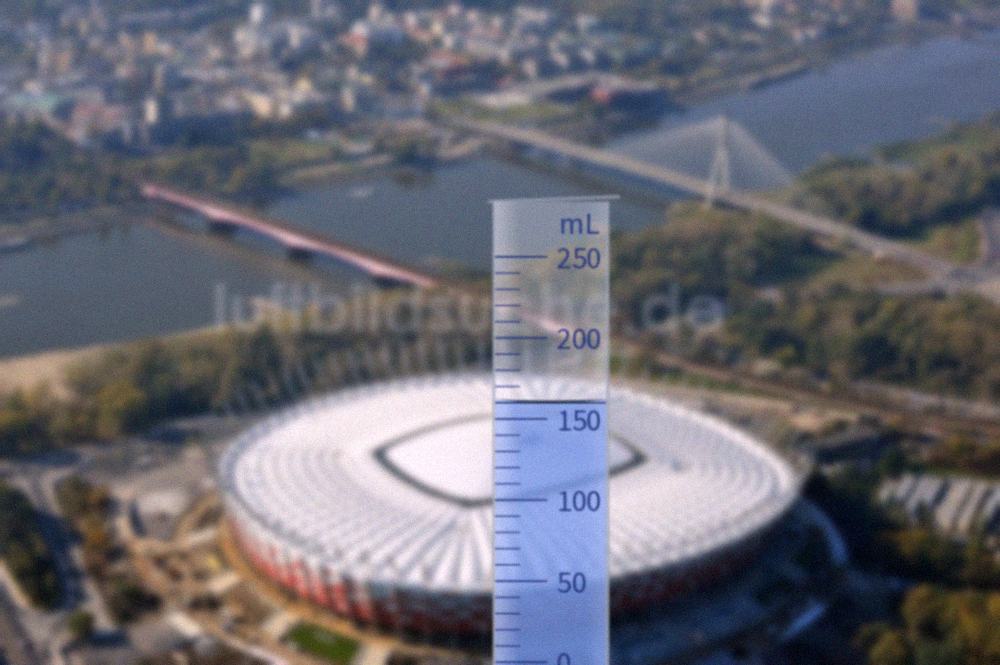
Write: 160; mL
